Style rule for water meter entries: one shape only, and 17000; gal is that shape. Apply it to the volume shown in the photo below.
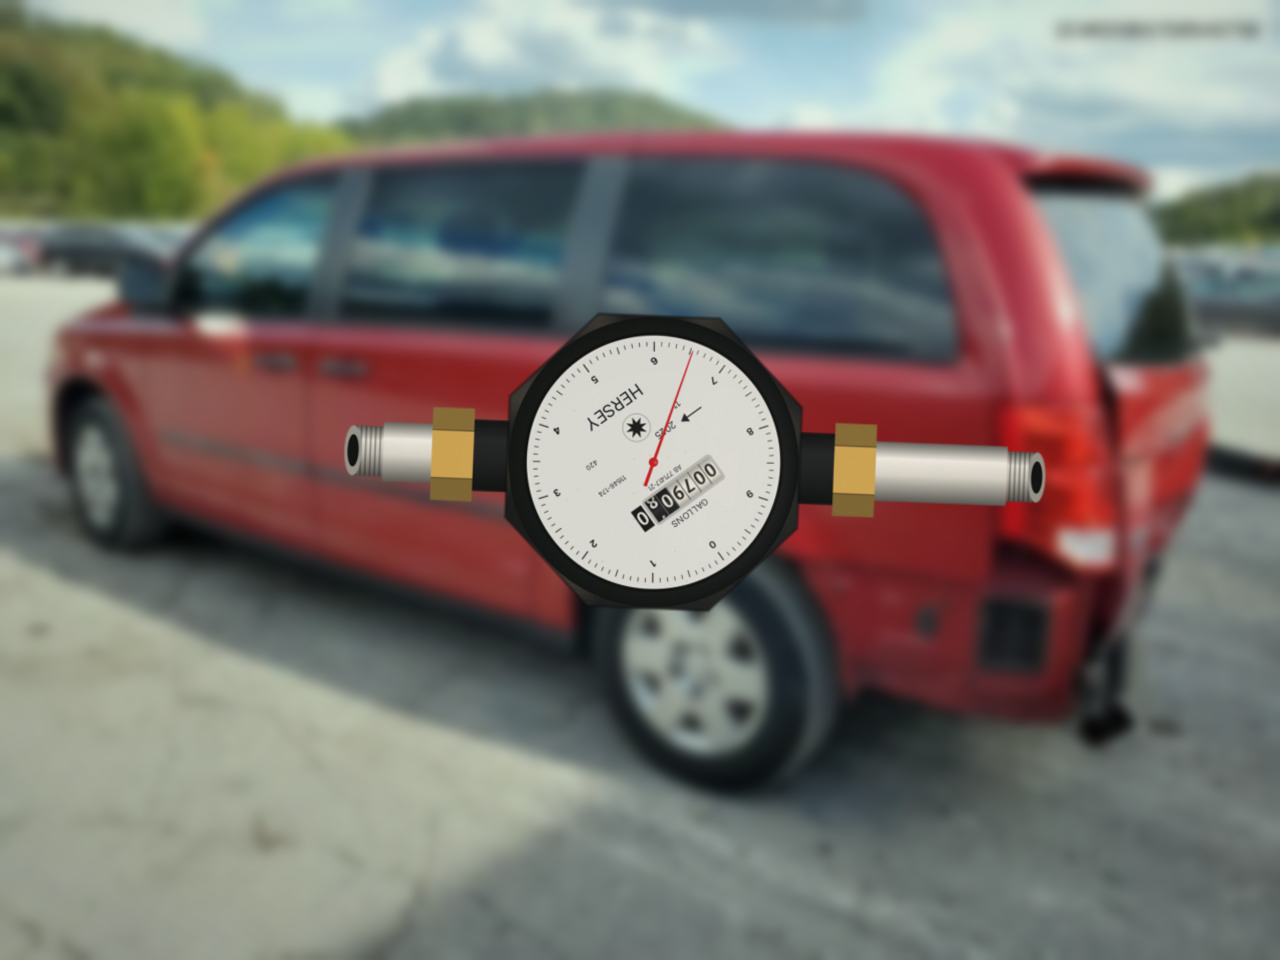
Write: 79076.5; gal
